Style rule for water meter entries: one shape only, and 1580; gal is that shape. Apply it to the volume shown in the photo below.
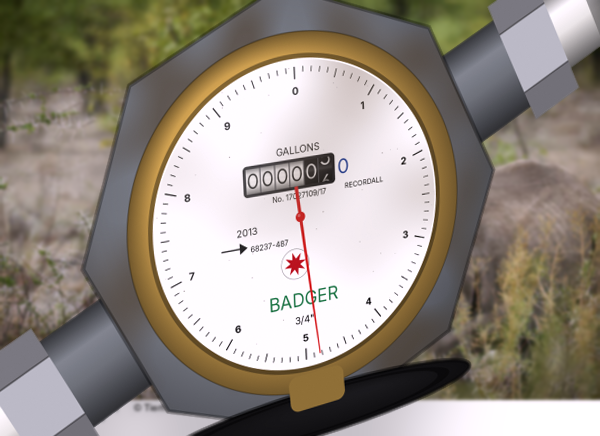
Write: 54.8; gal
